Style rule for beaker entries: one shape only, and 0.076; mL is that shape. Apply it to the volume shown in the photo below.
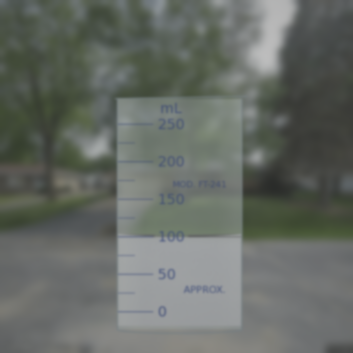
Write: 100; mL
